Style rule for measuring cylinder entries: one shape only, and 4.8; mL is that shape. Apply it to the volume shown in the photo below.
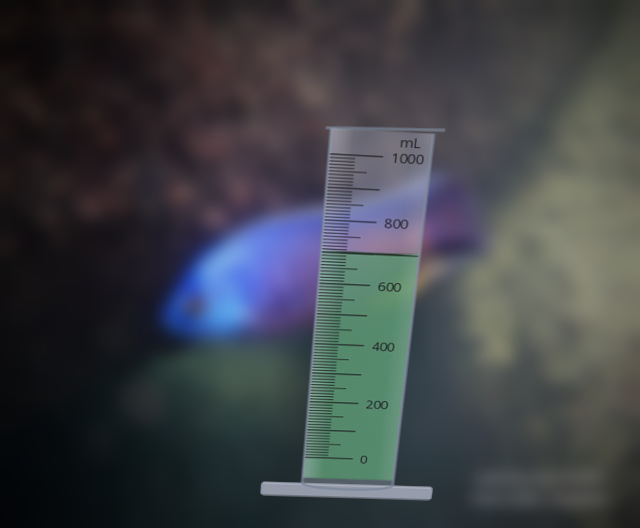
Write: 700; mL
